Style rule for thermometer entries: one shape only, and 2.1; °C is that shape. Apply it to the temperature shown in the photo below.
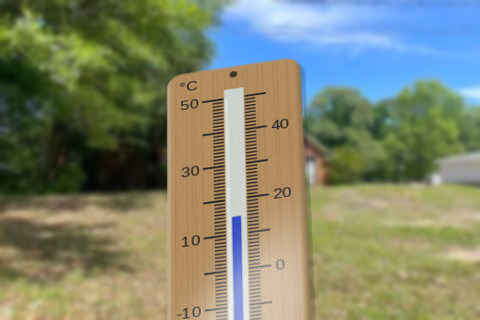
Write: 15; °C
